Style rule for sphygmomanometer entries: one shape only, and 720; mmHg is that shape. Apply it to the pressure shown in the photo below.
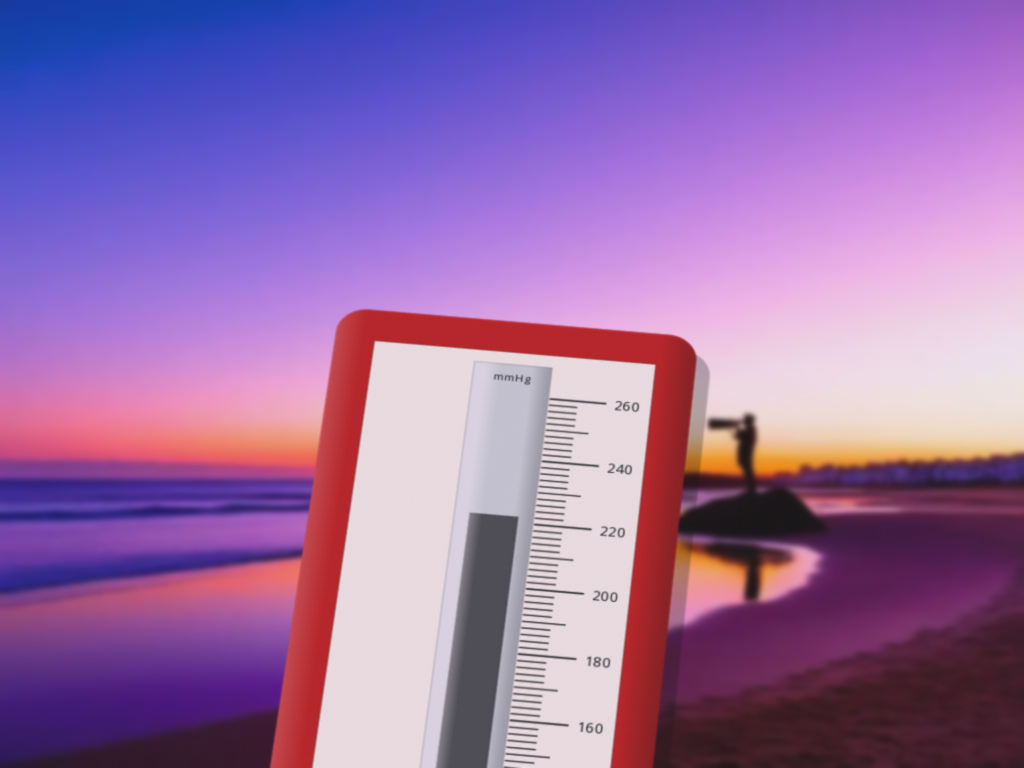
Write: 222; mmHg
